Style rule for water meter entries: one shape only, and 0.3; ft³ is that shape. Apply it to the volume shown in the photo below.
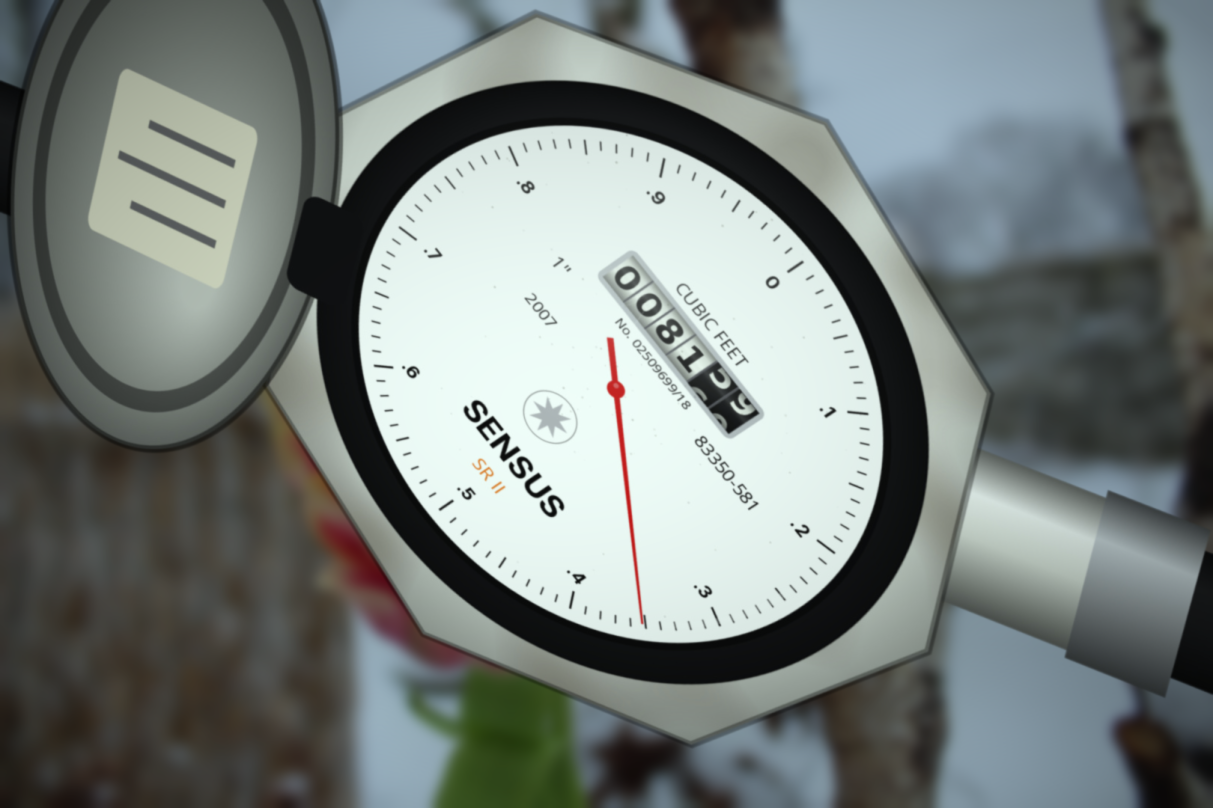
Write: 8159.35; ft³
